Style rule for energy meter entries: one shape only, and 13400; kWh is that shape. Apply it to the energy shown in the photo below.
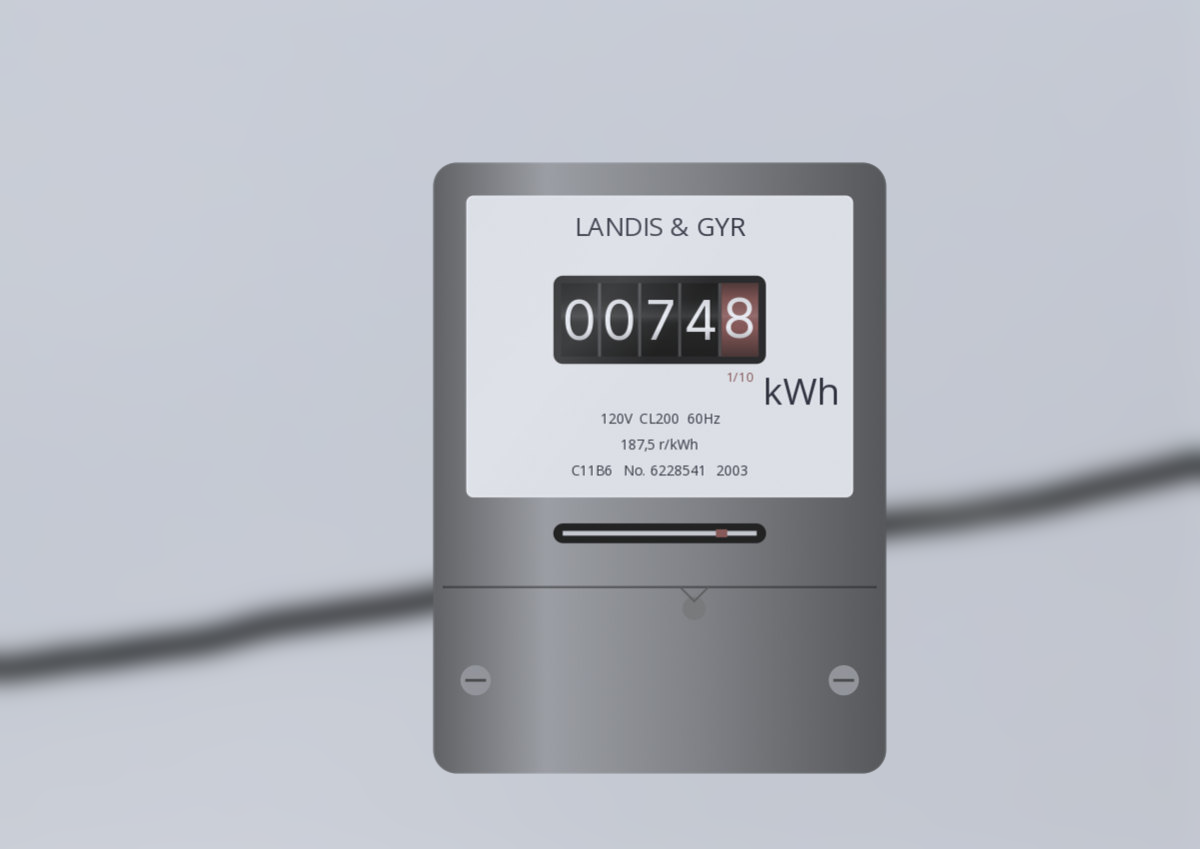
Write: 74.8; kWh
